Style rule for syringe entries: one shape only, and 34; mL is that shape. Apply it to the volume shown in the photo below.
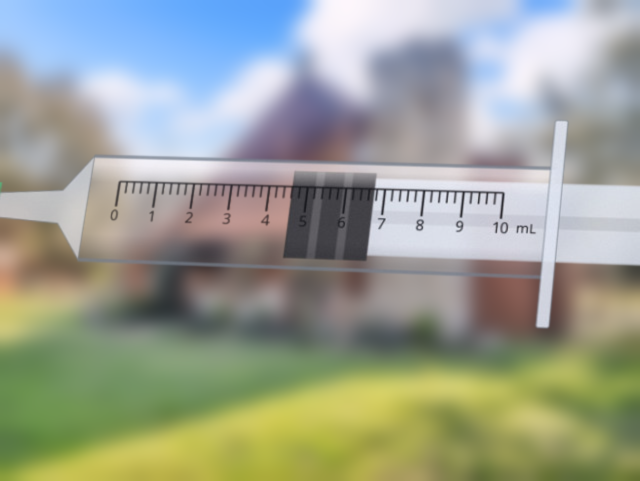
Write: 4.6; mL
